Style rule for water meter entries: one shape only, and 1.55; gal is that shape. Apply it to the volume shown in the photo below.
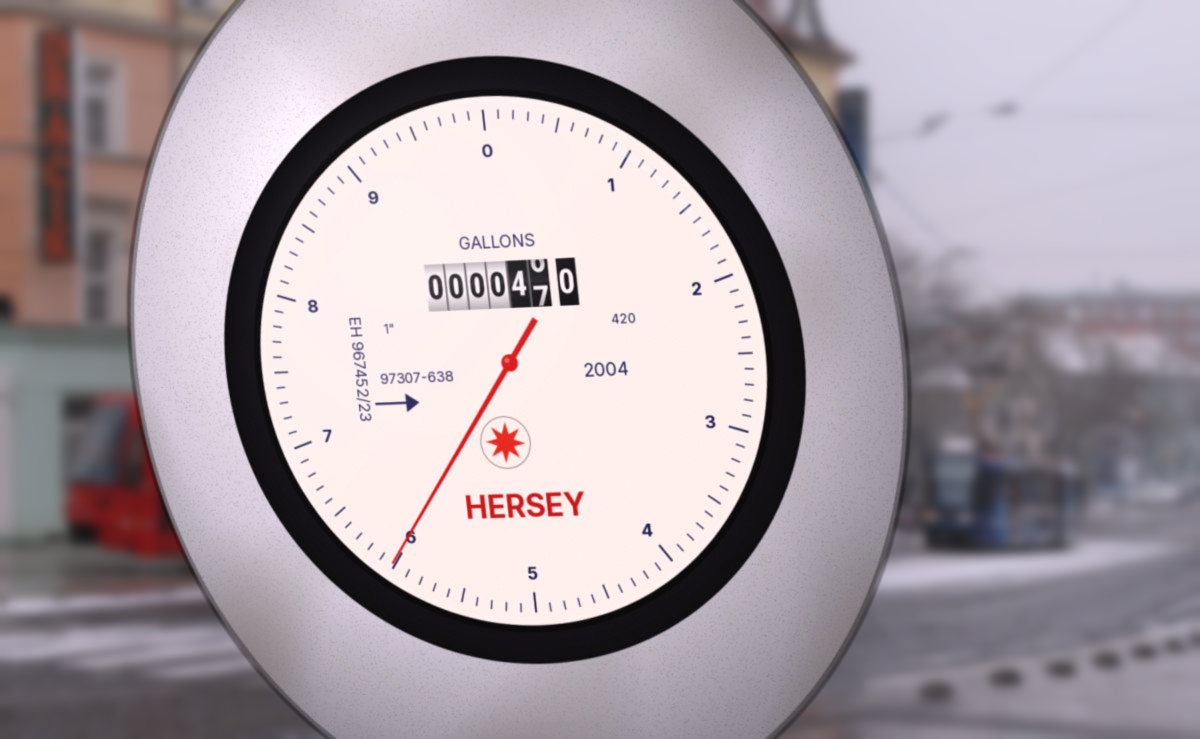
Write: 466.0; gal
